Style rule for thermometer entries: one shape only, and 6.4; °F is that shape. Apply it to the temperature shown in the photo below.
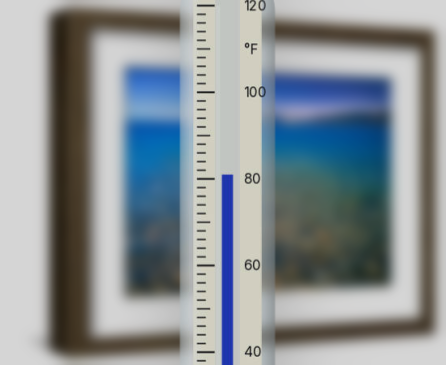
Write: 81; °F
